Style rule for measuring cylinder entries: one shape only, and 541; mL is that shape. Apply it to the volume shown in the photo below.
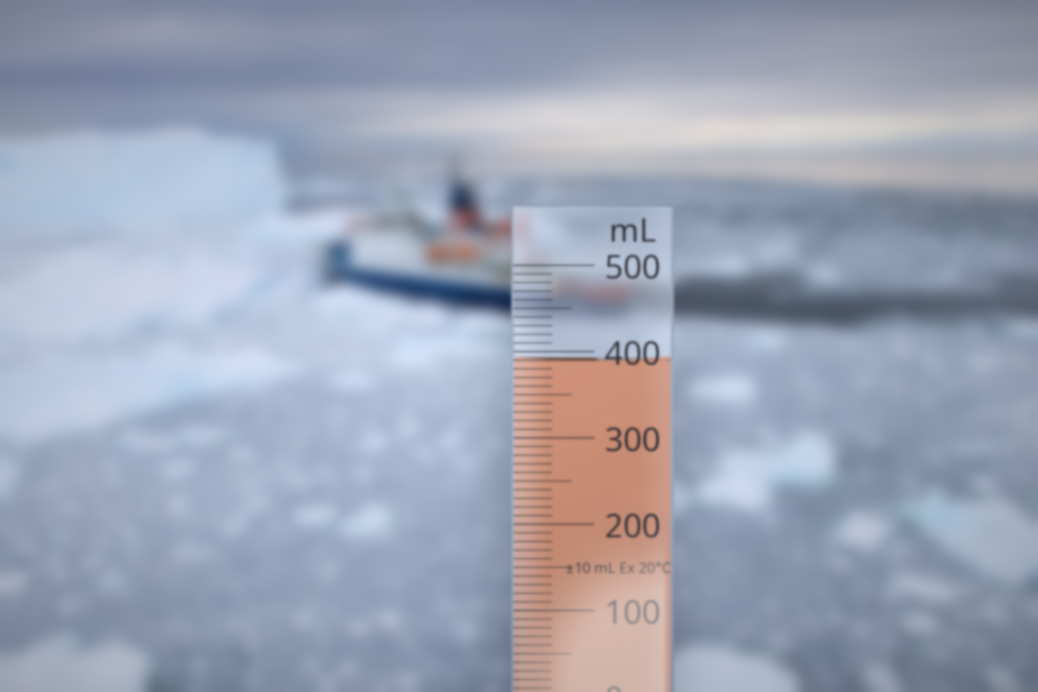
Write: 390; mL
